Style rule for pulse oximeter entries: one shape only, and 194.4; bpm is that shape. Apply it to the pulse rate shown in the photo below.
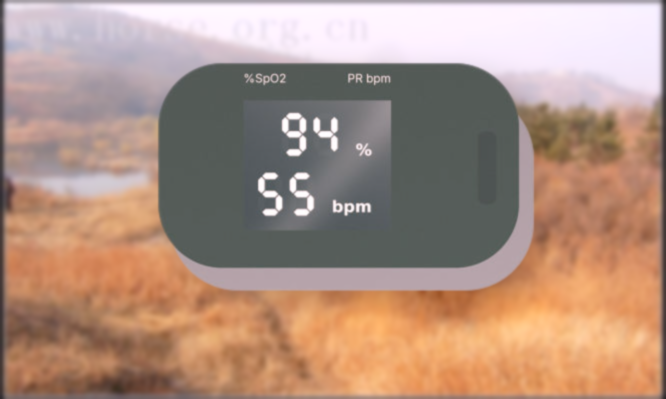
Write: 55; bpm
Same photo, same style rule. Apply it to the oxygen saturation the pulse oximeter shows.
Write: 94; %
